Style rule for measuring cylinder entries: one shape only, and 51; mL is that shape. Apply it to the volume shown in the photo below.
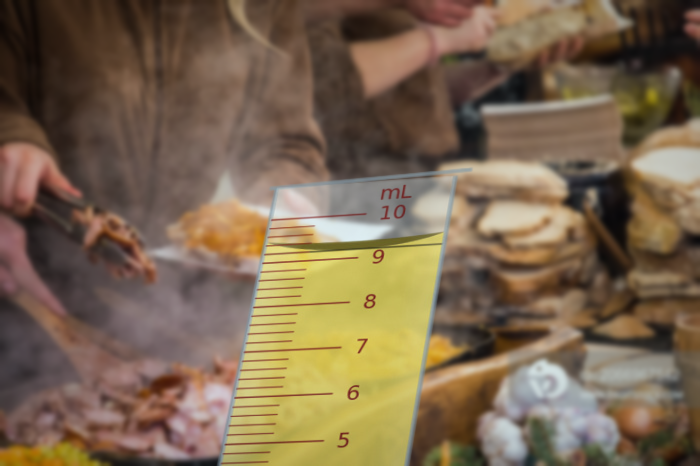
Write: 9.2; mL
